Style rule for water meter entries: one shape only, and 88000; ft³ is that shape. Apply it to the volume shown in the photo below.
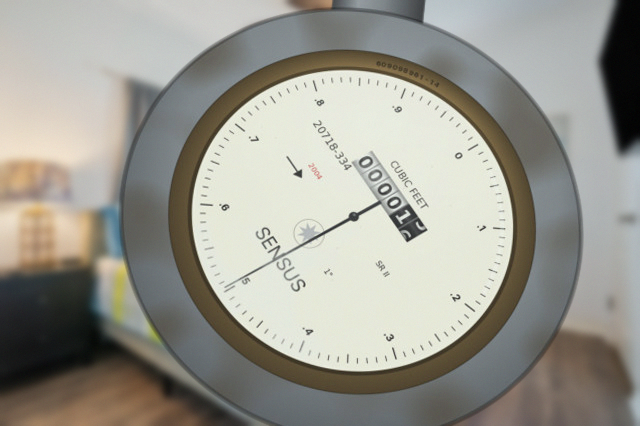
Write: 15.50; ft³
